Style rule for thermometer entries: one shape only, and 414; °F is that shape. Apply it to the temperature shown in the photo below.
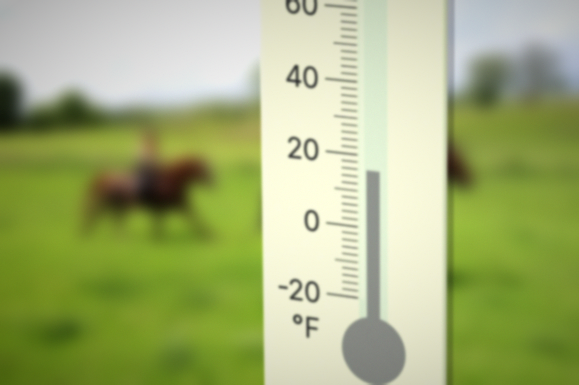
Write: 16; °F
